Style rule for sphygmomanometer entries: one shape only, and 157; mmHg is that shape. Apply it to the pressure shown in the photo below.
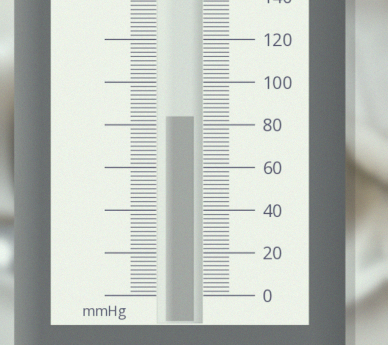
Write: 84; mmHg
